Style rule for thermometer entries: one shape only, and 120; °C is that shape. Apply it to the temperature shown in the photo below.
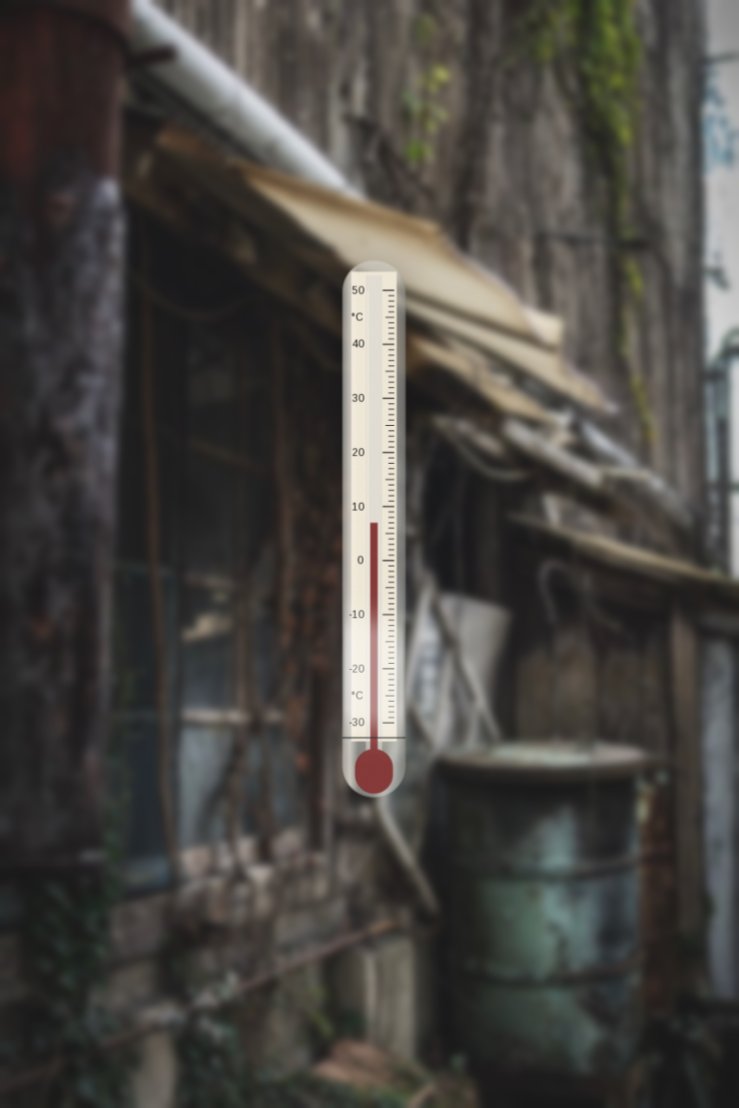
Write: 7; °C
